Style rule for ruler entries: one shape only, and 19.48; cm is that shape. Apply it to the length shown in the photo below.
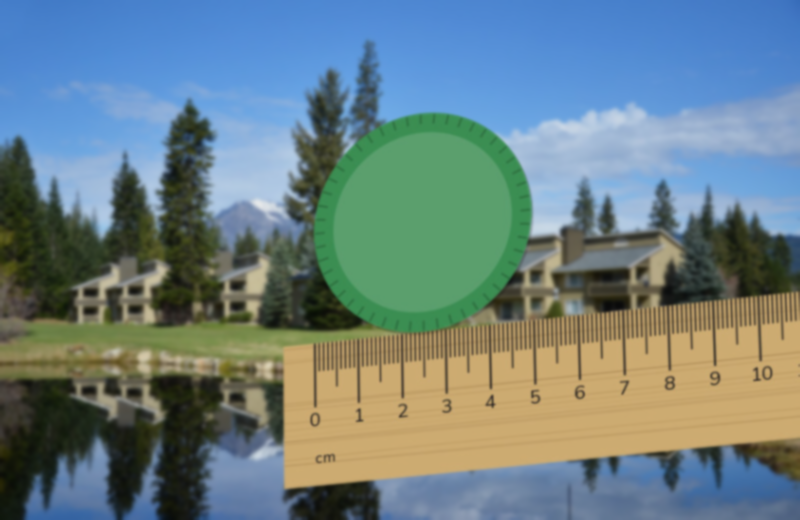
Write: 5; cm
